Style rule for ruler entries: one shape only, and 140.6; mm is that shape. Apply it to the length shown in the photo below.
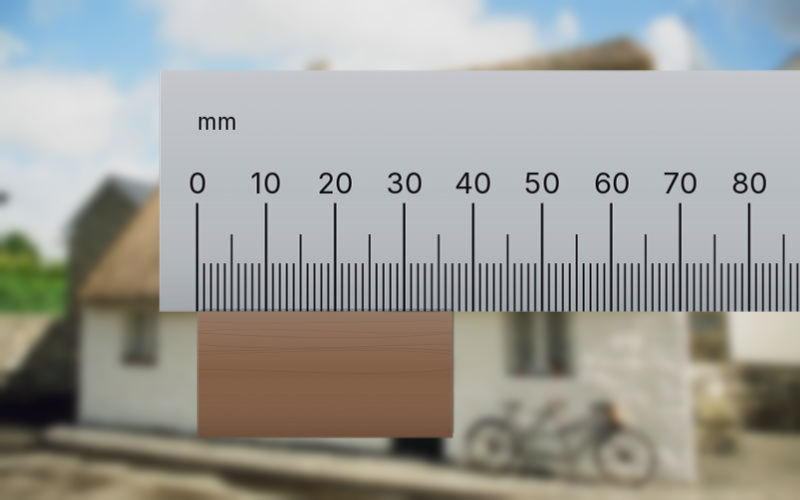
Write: 37; mm
